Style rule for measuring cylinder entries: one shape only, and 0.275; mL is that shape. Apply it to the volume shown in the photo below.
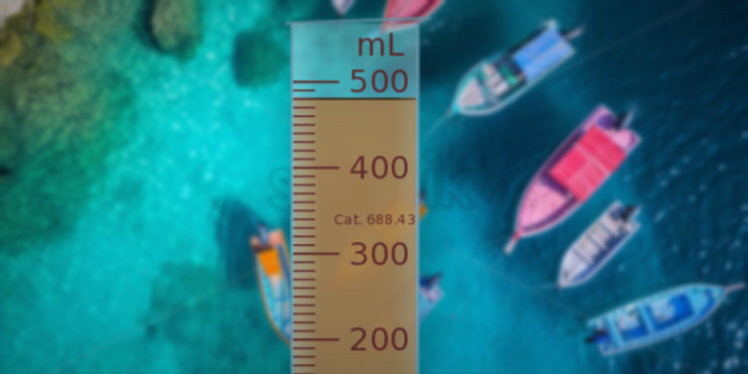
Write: 480; mL
